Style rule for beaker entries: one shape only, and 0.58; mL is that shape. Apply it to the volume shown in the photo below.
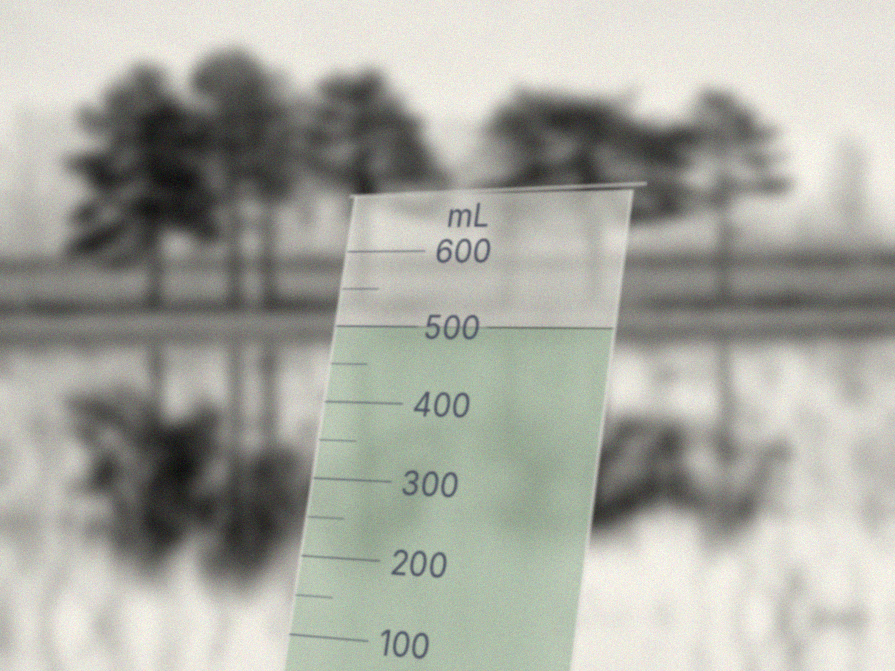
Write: 500; mL
